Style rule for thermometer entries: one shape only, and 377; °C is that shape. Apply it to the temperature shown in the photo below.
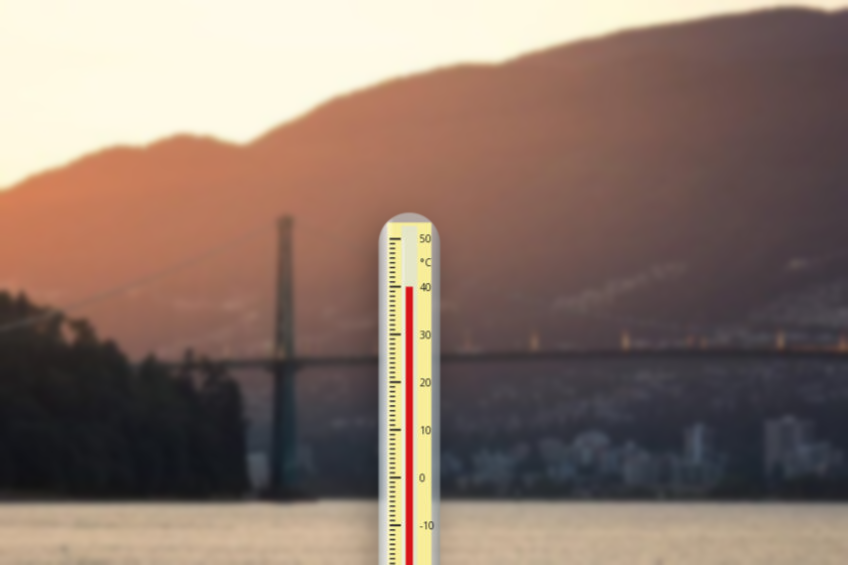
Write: 40; °C
